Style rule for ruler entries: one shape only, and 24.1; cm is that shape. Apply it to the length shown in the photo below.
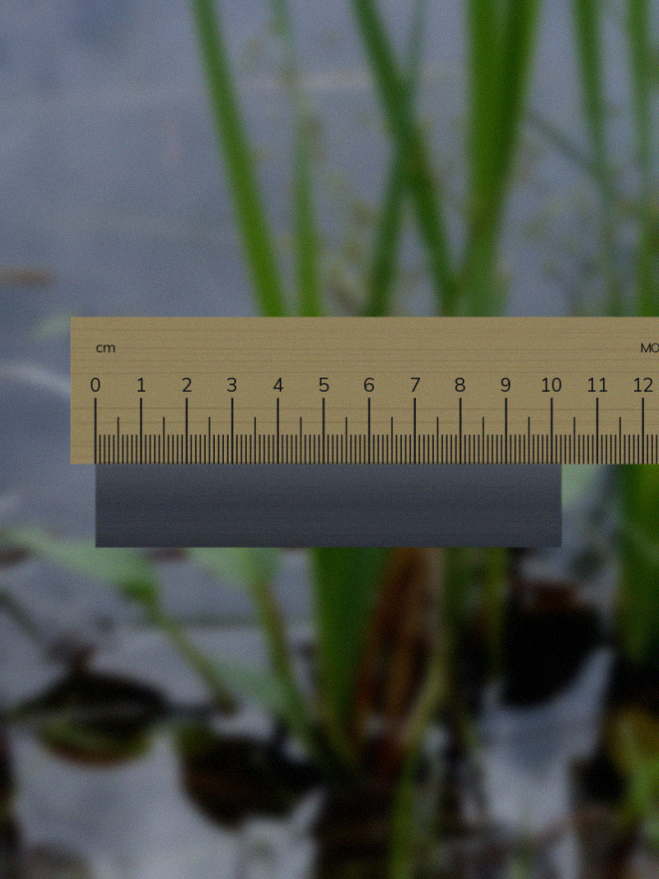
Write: 10.2; cm
